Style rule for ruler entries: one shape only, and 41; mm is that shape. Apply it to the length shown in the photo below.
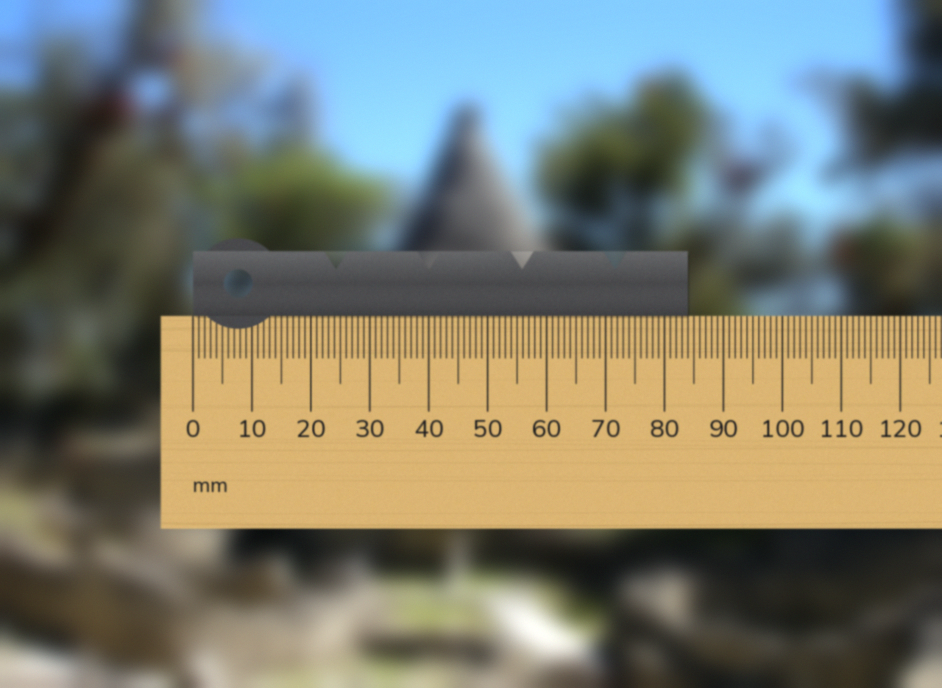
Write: 84; mm
